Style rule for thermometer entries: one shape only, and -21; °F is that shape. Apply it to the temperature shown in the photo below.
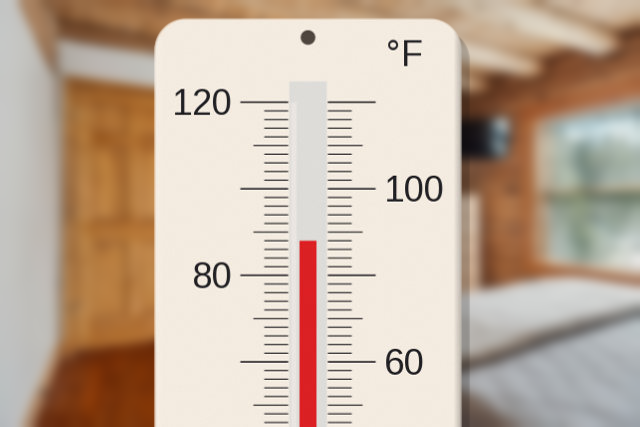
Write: 88; °F
